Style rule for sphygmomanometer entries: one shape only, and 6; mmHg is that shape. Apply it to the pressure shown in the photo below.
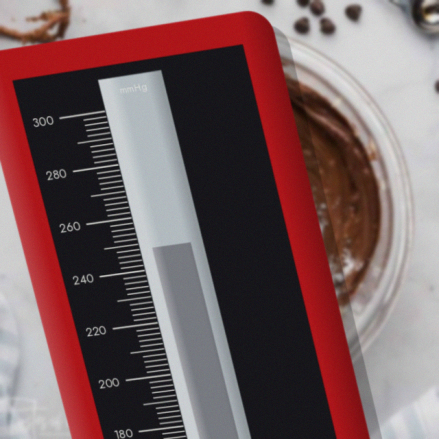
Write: 248; mmHg
